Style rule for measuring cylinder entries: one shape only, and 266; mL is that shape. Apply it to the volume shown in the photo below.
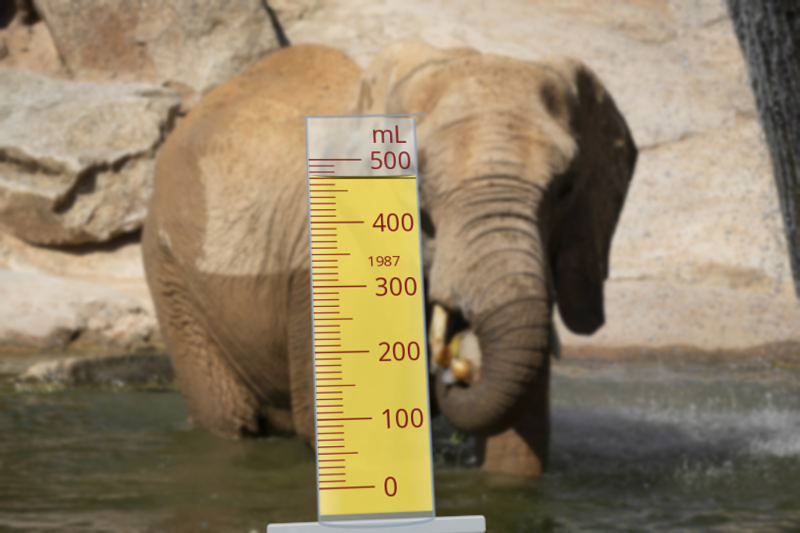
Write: 470; mL
